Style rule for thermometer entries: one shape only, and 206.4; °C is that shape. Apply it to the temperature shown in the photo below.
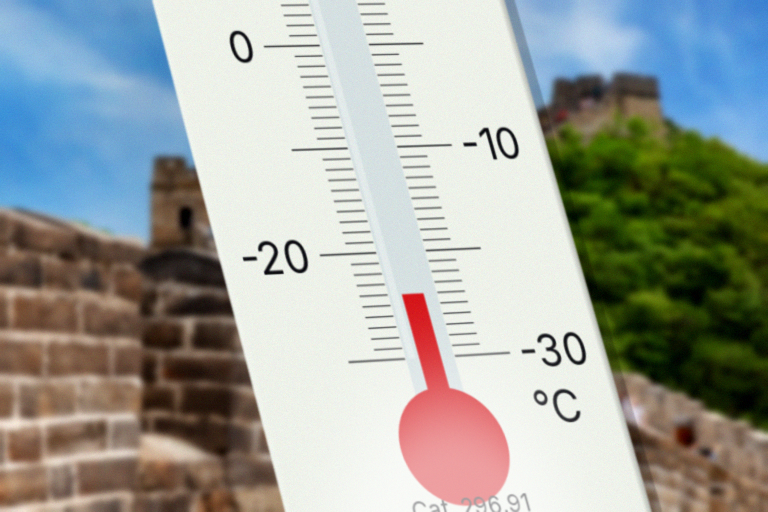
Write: -24; °C
